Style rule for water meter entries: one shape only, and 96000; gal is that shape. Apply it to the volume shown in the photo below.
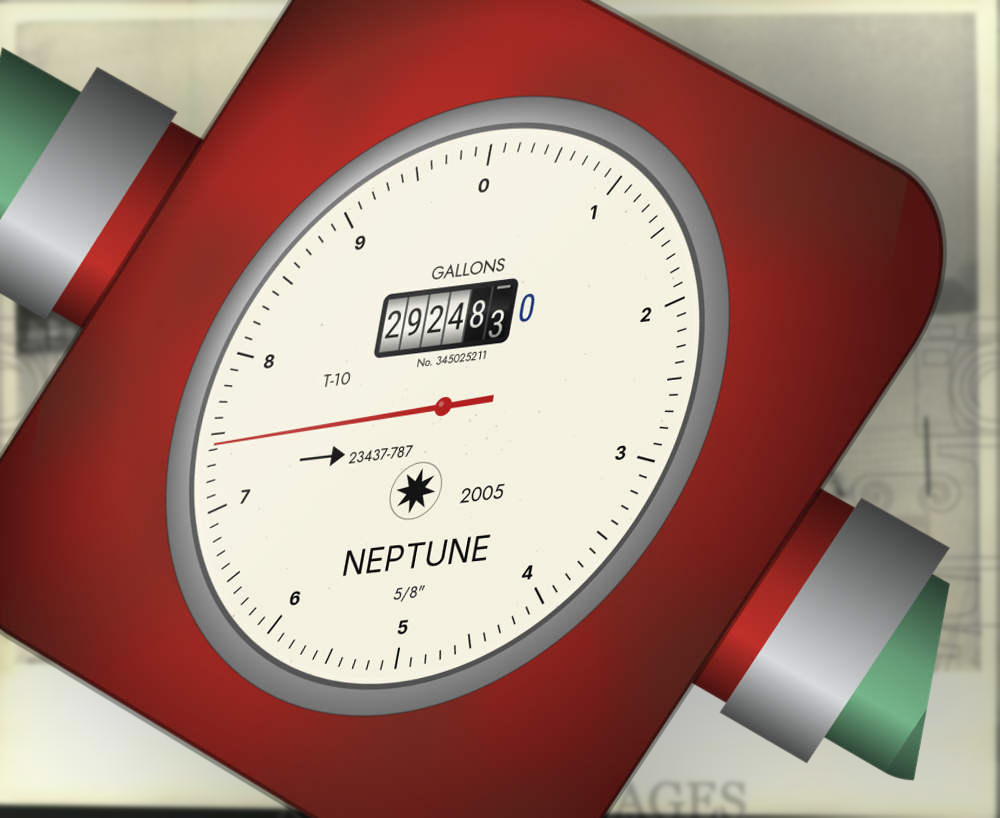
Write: 2924827.4; gal
